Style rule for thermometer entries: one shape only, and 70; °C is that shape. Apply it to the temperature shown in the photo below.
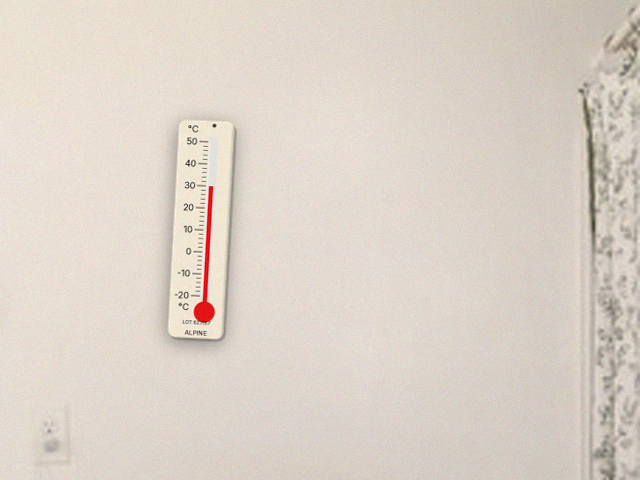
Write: 30; °C
